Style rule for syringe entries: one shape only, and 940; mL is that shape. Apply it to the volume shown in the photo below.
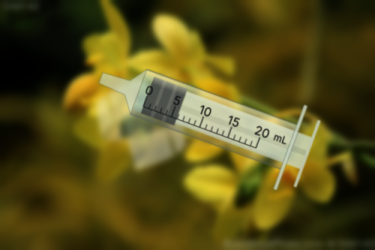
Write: 0; mL
